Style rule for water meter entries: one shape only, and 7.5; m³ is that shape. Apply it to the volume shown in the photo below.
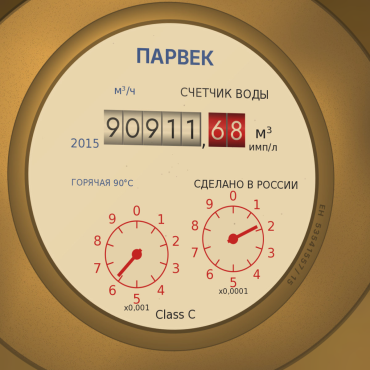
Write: 90911.6861; m³
